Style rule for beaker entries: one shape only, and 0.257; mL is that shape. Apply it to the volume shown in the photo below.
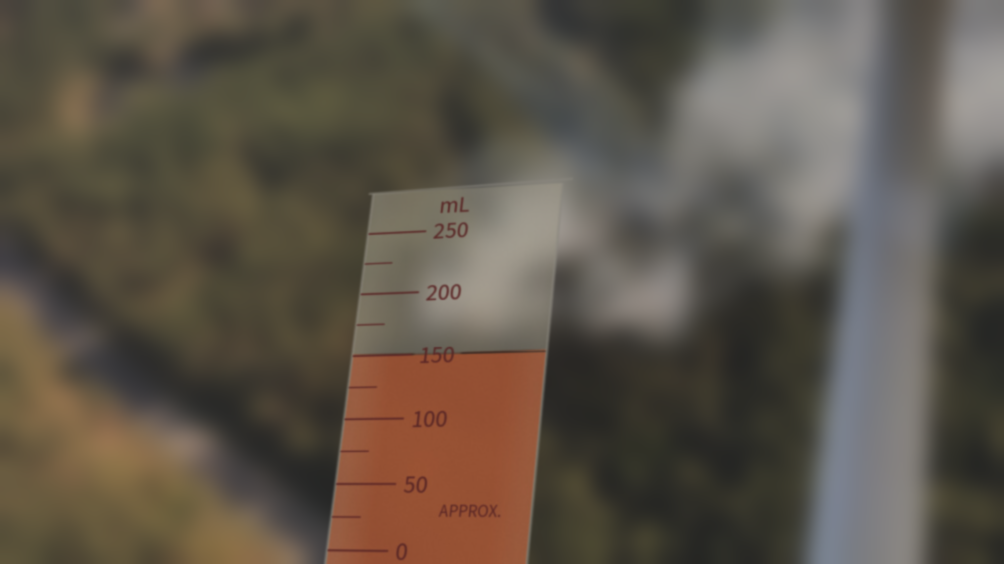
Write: 150; mL
